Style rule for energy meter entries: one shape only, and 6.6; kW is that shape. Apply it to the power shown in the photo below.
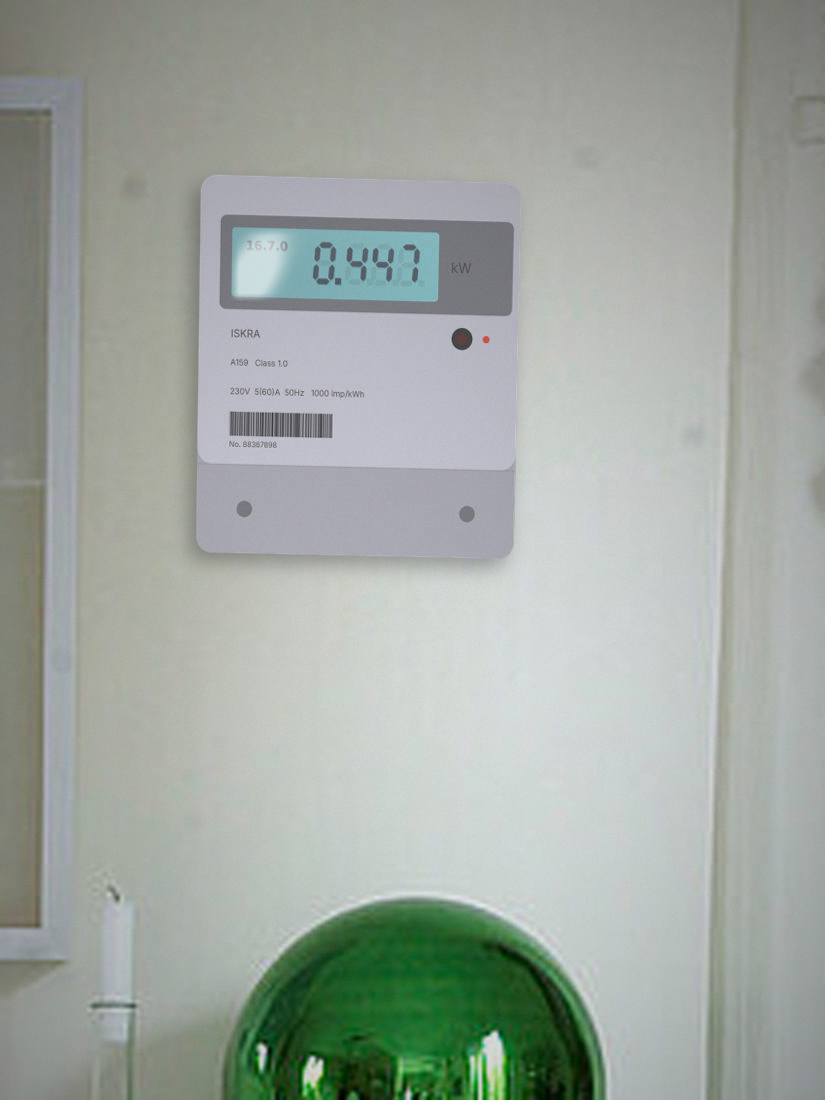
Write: 0.447; kW
